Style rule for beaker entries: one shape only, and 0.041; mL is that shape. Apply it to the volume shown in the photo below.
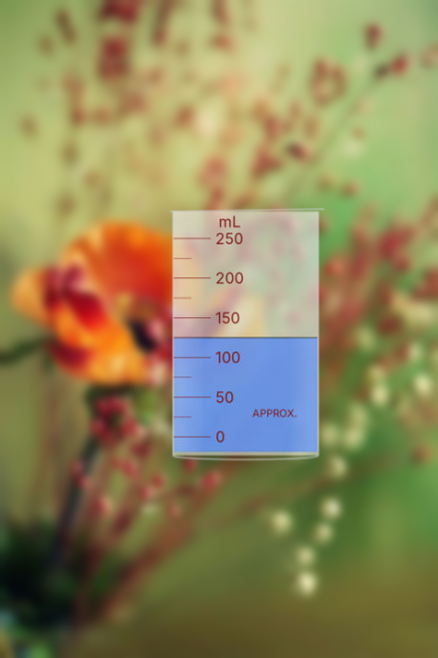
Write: 125; mL
